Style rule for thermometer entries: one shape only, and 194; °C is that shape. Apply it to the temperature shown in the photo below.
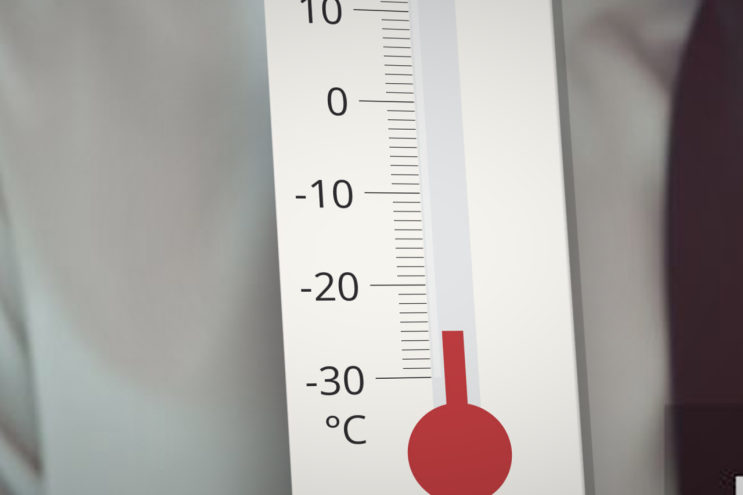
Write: -25; °C
